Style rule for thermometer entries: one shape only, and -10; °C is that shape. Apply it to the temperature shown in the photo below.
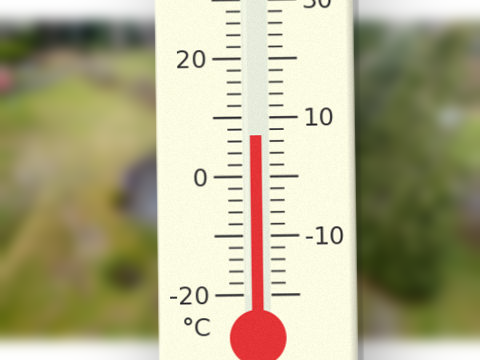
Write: 7; °C
